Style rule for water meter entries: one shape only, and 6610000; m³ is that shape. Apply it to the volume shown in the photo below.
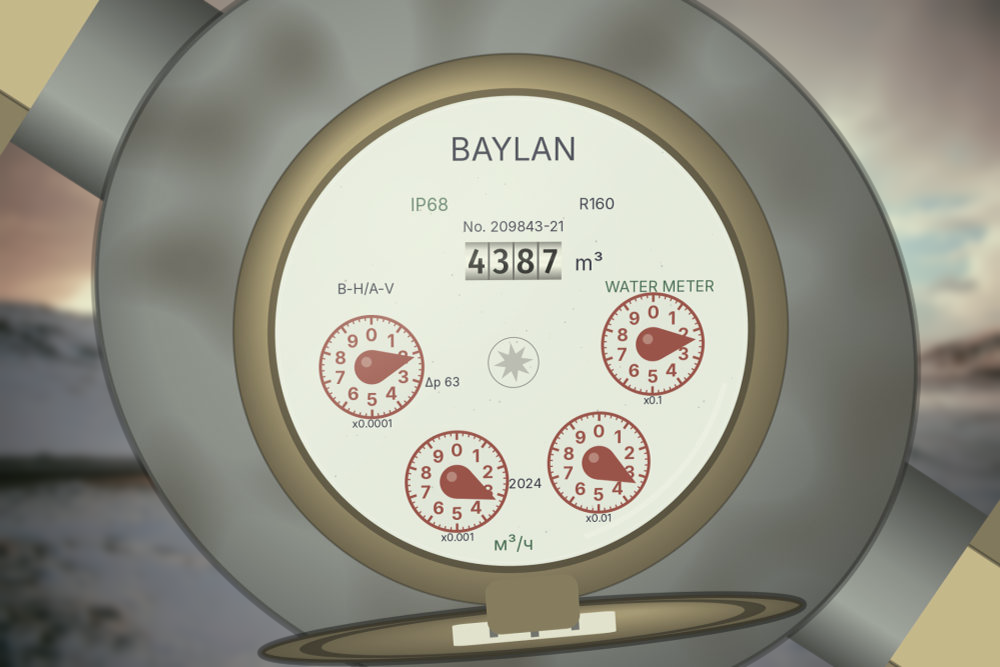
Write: 4387.2332; m³
